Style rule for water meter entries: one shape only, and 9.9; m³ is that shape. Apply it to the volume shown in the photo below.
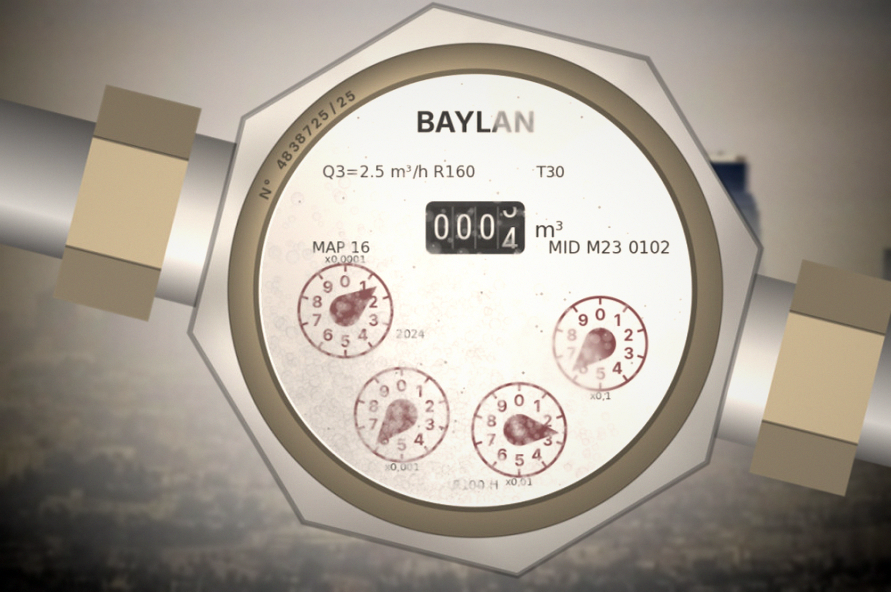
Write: 3.6261; m³
